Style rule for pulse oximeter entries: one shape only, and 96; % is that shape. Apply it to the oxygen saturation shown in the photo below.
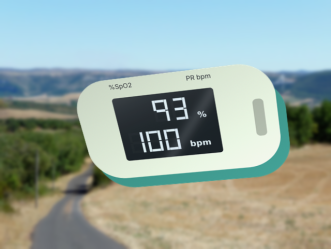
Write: 93; %
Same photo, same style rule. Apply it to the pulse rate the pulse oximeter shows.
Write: 100; bpm
